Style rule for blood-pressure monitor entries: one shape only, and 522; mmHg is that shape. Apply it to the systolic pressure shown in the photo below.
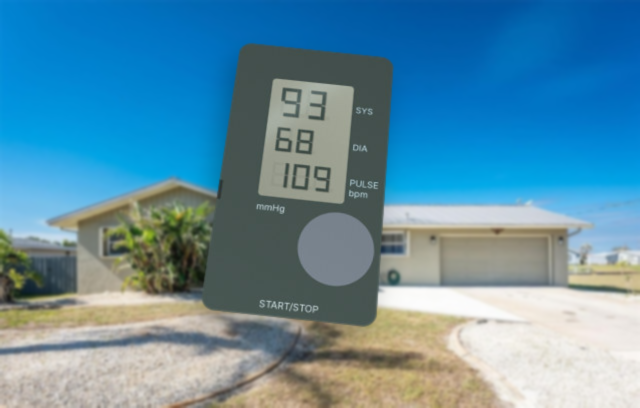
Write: 93; mmHg
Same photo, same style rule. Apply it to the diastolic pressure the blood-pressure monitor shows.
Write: 68; mmHg
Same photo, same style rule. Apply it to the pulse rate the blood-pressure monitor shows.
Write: 109; bpm
